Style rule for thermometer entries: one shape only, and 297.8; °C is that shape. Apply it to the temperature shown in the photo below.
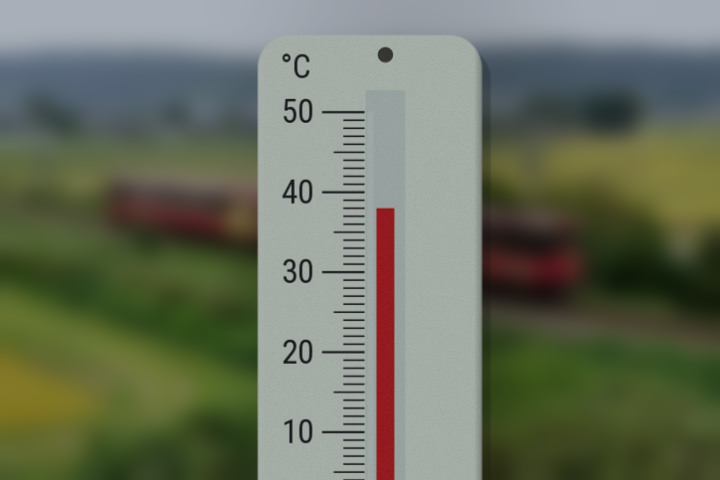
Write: 38; °C
